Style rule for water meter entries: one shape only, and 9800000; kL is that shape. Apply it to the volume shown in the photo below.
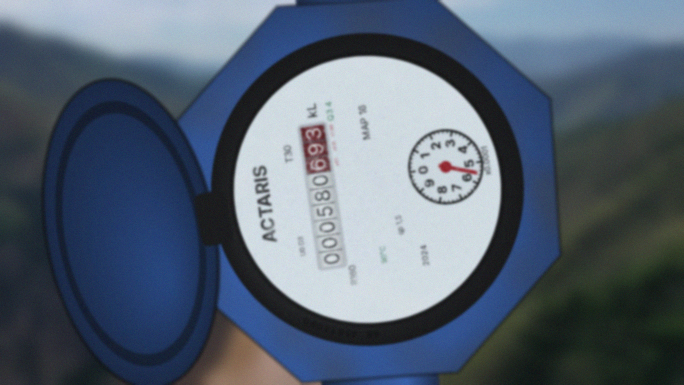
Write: 580.6935; kL
